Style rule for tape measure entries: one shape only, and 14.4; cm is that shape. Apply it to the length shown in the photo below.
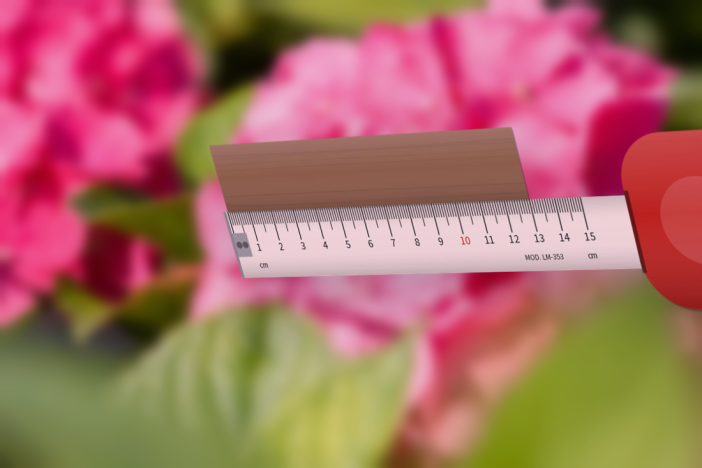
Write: 13; cm
